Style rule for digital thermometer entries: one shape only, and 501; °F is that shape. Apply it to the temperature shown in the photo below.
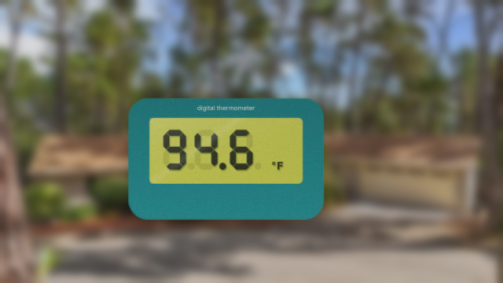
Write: 94.6; °F
